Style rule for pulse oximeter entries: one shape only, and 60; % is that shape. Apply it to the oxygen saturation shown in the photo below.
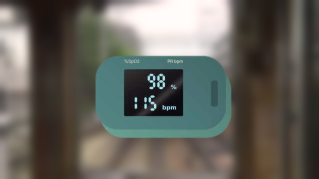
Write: 98; %
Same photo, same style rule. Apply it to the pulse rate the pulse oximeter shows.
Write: 115; bpm
